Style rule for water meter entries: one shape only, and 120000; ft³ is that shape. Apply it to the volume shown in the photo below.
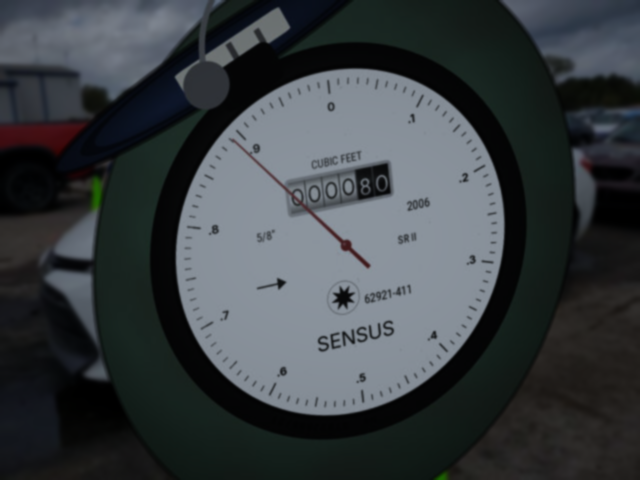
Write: 79.89; ft³
